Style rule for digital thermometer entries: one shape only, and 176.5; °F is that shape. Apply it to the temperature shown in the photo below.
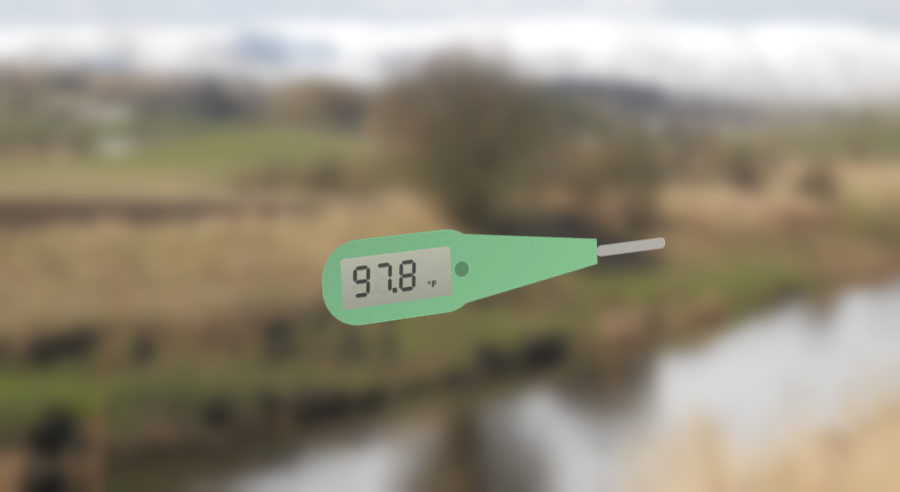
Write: 97.8; °F
